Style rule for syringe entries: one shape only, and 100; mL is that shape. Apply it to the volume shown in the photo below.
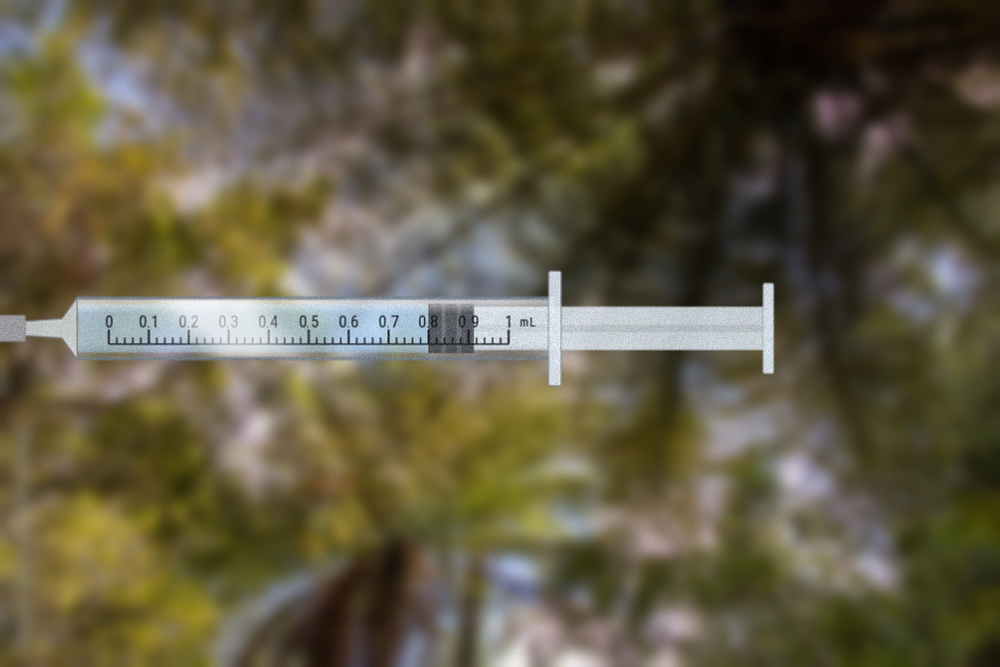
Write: 0.8; mL
